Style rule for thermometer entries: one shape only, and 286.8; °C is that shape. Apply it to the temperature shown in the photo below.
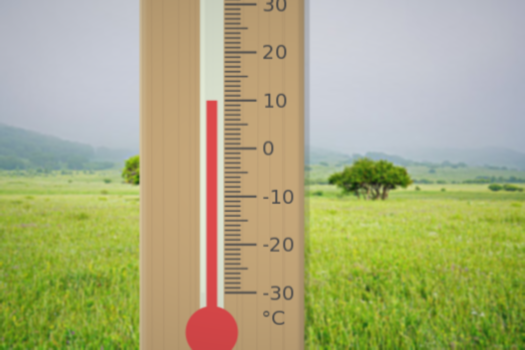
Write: 10; °C
